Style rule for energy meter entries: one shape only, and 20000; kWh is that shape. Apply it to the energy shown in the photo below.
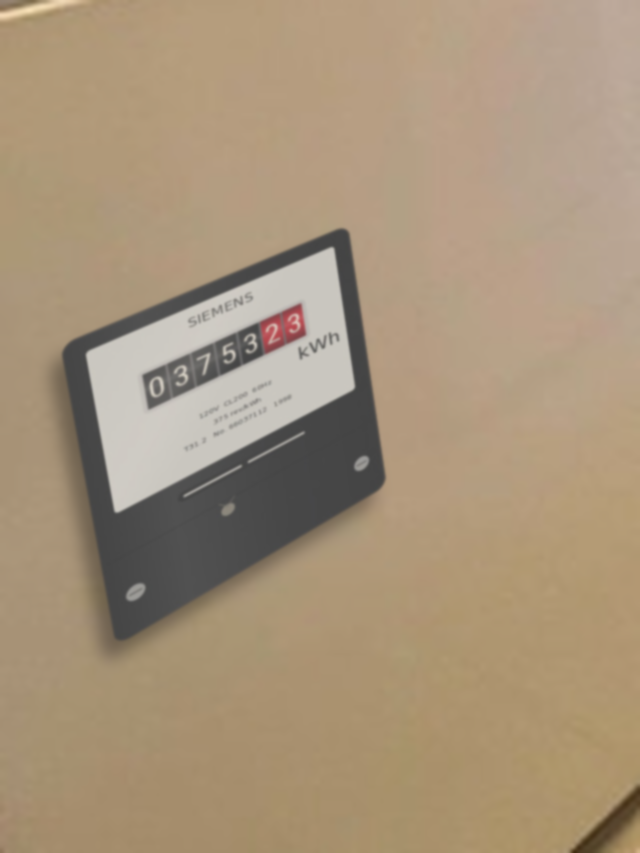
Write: 3753.23; kWh
